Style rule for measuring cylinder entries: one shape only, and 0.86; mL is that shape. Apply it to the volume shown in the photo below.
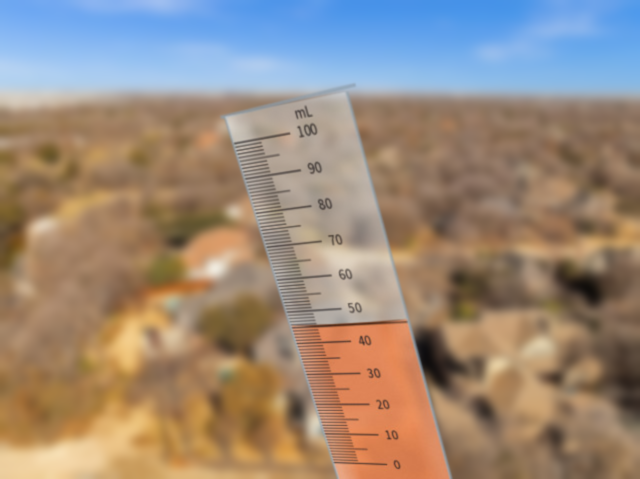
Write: 45; mL
